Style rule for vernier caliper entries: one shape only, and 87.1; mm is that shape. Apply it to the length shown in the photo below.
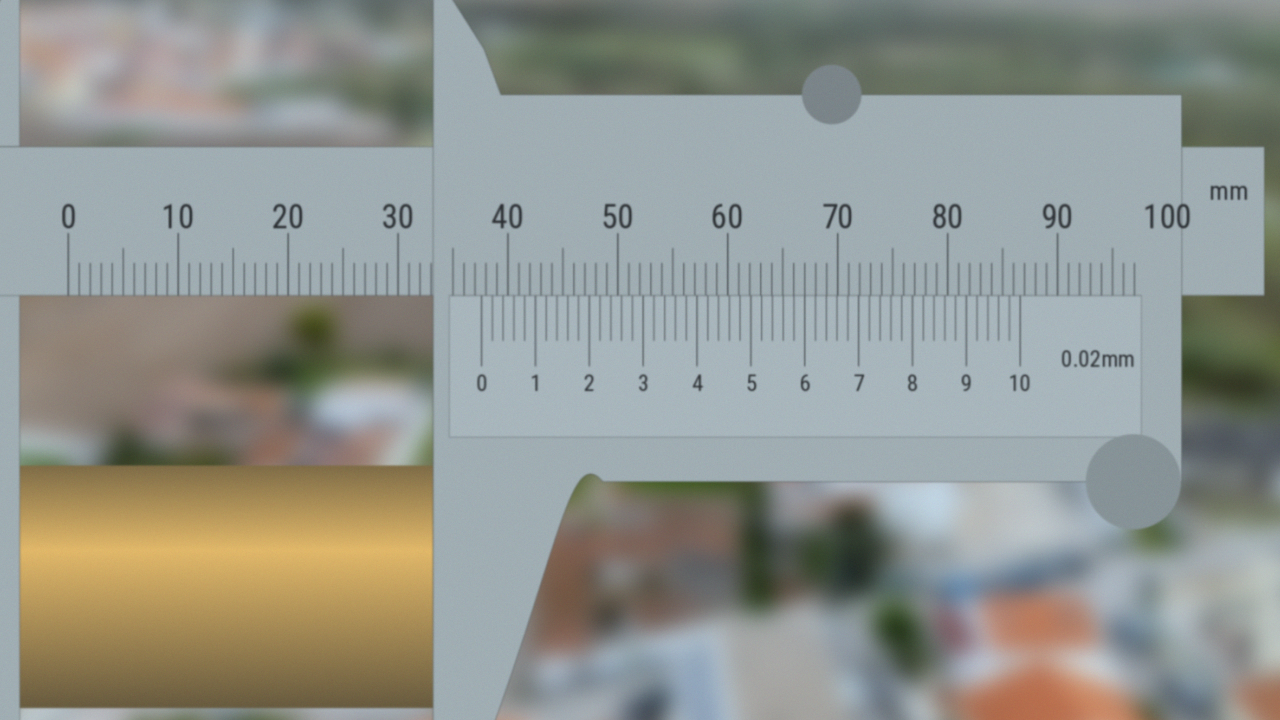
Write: 37.6; mm
